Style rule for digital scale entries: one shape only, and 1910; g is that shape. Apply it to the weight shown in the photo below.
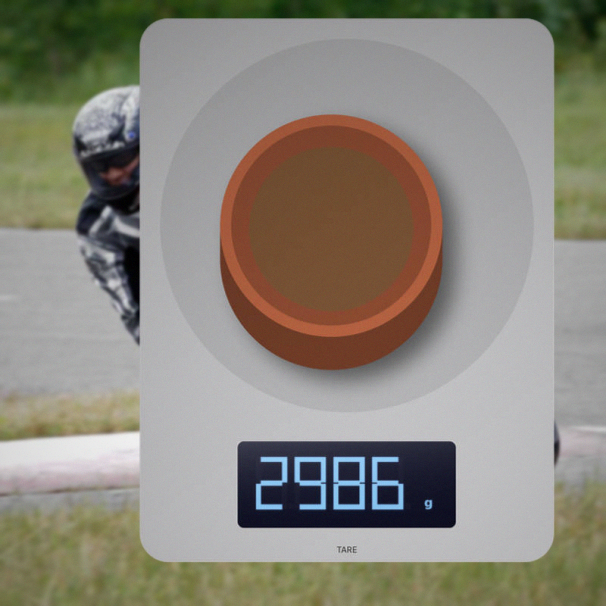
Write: 2986; g
